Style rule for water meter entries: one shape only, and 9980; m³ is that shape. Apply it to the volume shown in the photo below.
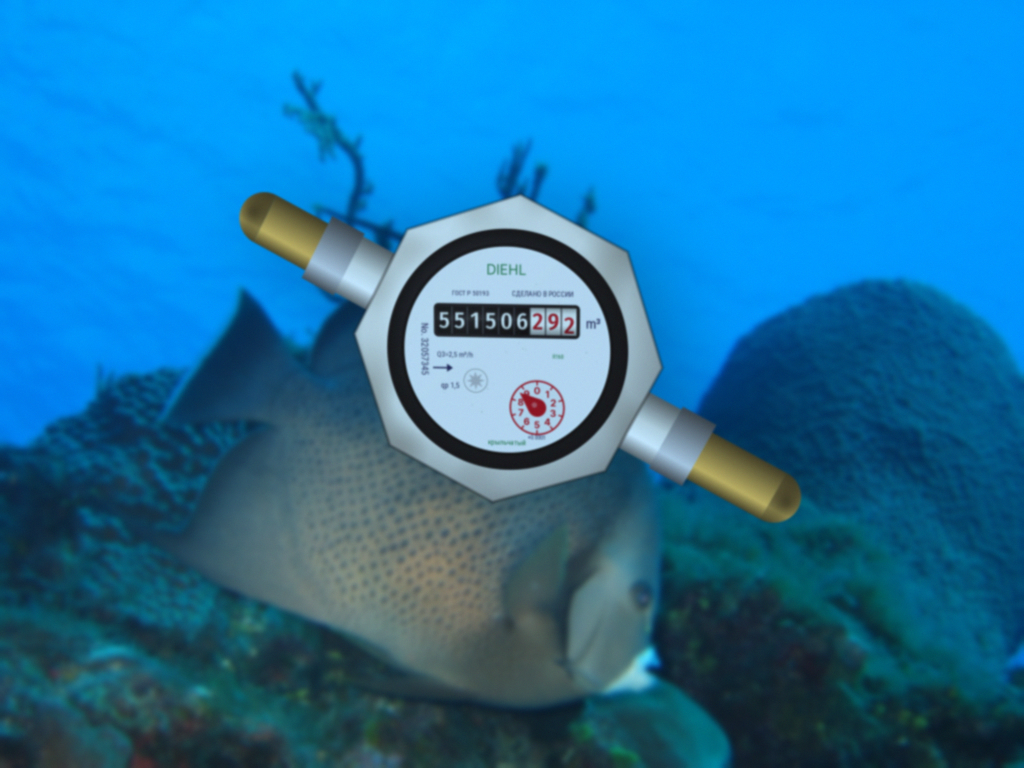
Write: 551506.2918; m³
